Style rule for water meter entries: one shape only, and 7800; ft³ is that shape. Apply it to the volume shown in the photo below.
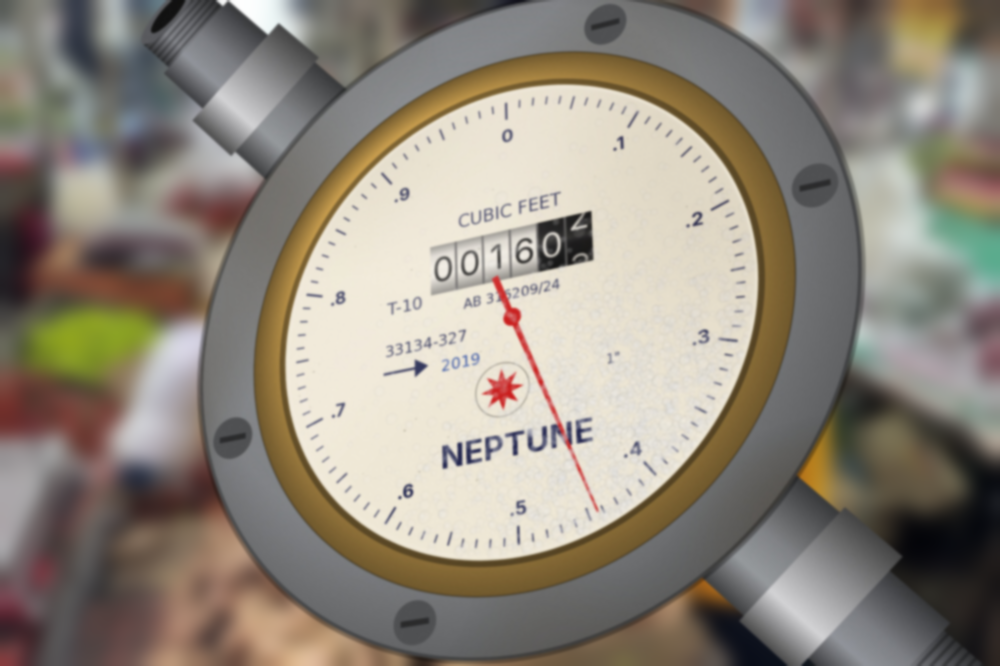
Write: 1602.44; ft³
